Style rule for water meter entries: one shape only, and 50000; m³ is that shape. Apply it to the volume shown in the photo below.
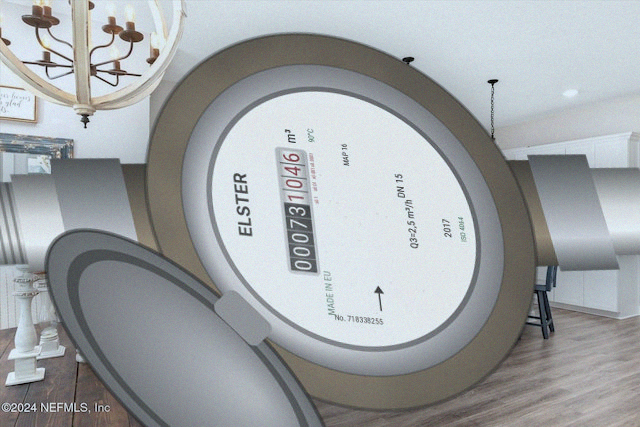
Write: 73.1046; m³
